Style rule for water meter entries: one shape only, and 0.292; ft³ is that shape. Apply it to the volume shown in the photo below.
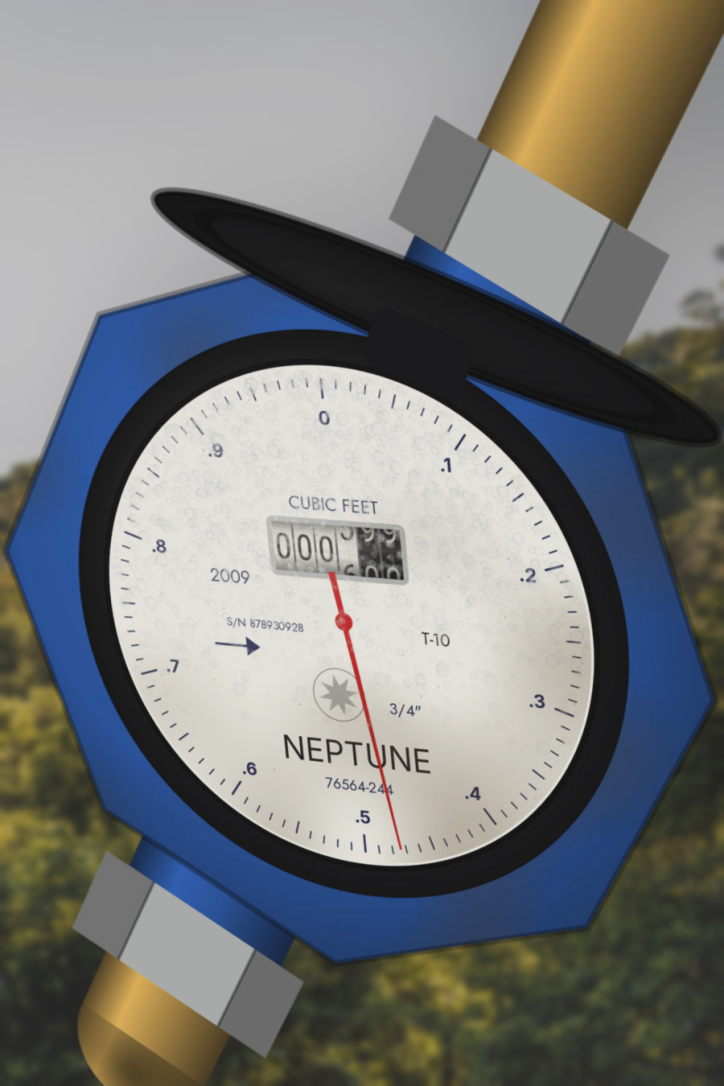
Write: 599.47; ft³
